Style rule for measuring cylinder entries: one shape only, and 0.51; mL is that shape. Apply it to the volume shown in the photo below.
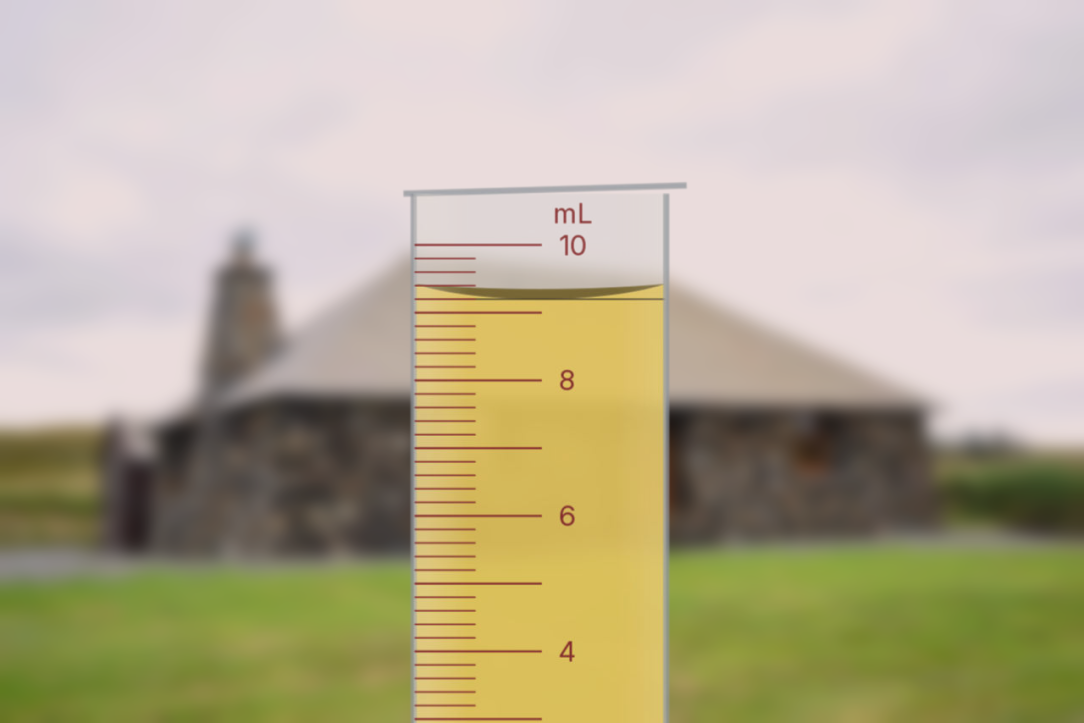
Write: 9.2; mL
